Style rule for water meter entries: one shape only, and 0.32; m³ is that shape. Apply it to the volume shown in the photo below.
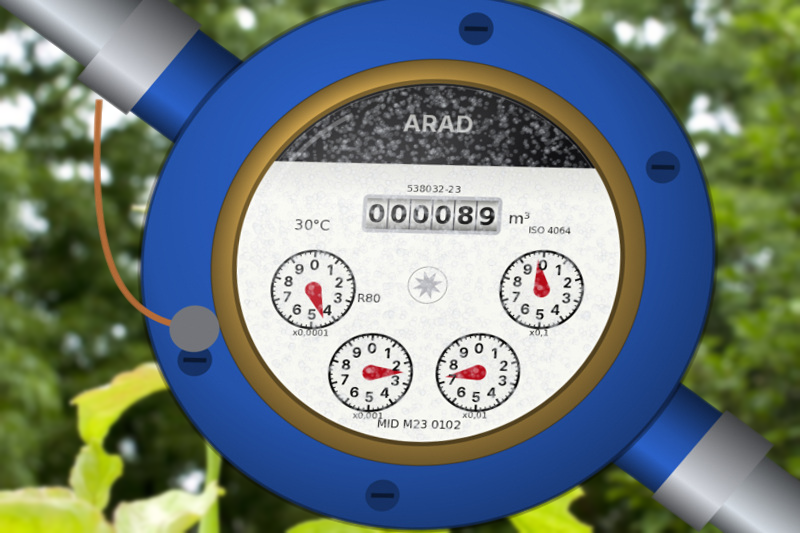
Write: 88.9724; m³
